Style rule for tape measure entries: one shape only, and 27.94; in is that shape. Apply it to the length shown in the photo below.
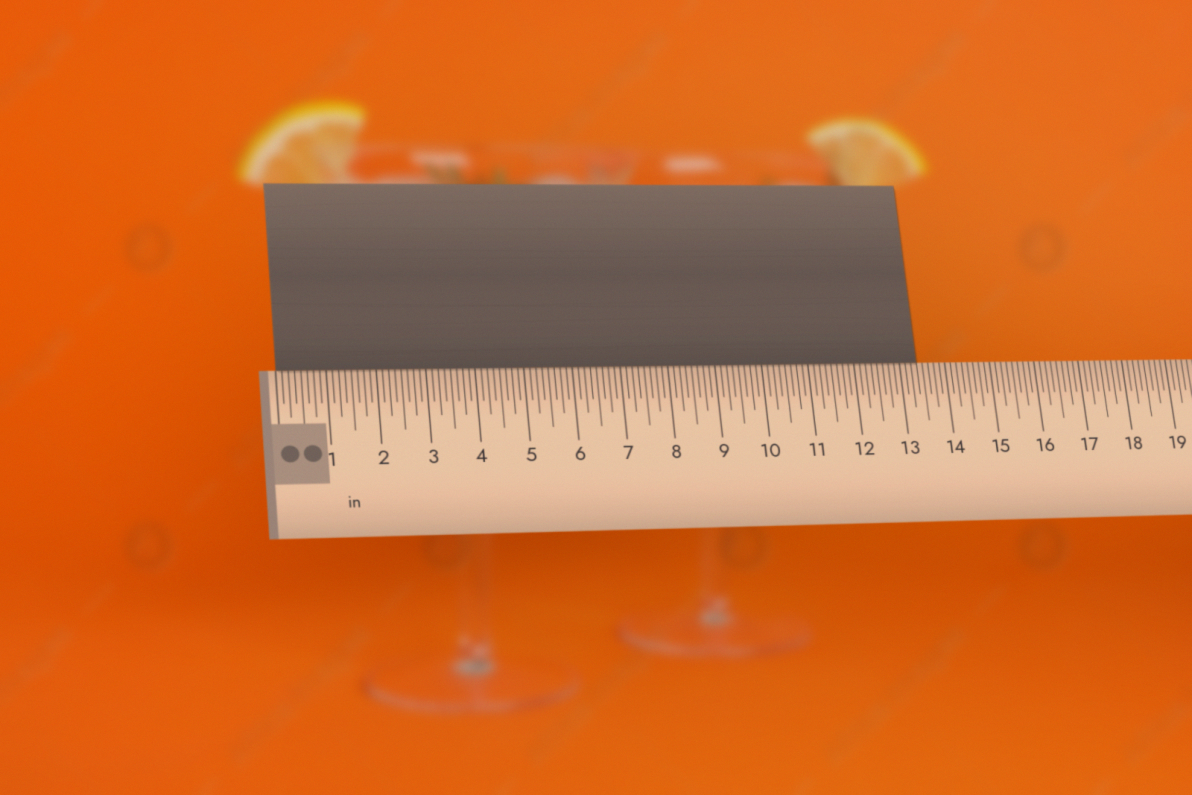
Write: 13.375; in
